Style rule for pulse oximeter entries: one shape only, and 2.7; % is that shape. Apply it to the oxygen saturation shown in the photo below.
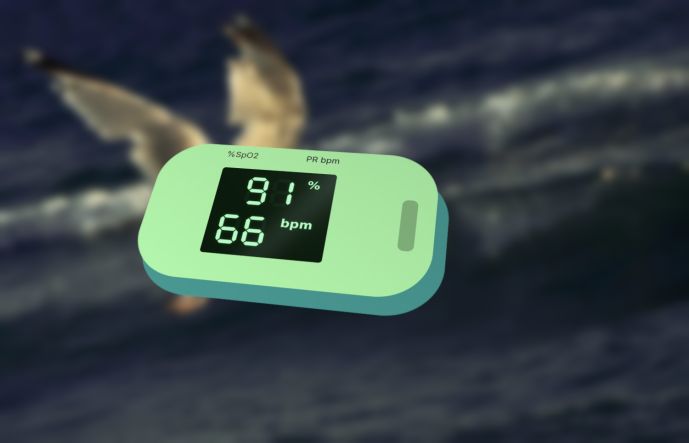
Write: 91; %
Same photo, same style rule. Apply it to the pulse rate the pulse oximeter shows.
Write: 66; bpm
